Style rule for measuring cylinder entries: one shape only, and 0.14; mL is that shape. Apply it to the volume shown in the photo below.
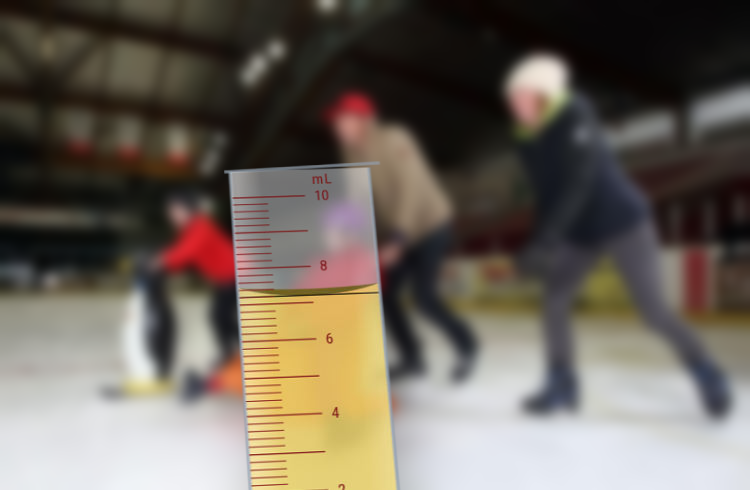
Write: 7.2; mL
